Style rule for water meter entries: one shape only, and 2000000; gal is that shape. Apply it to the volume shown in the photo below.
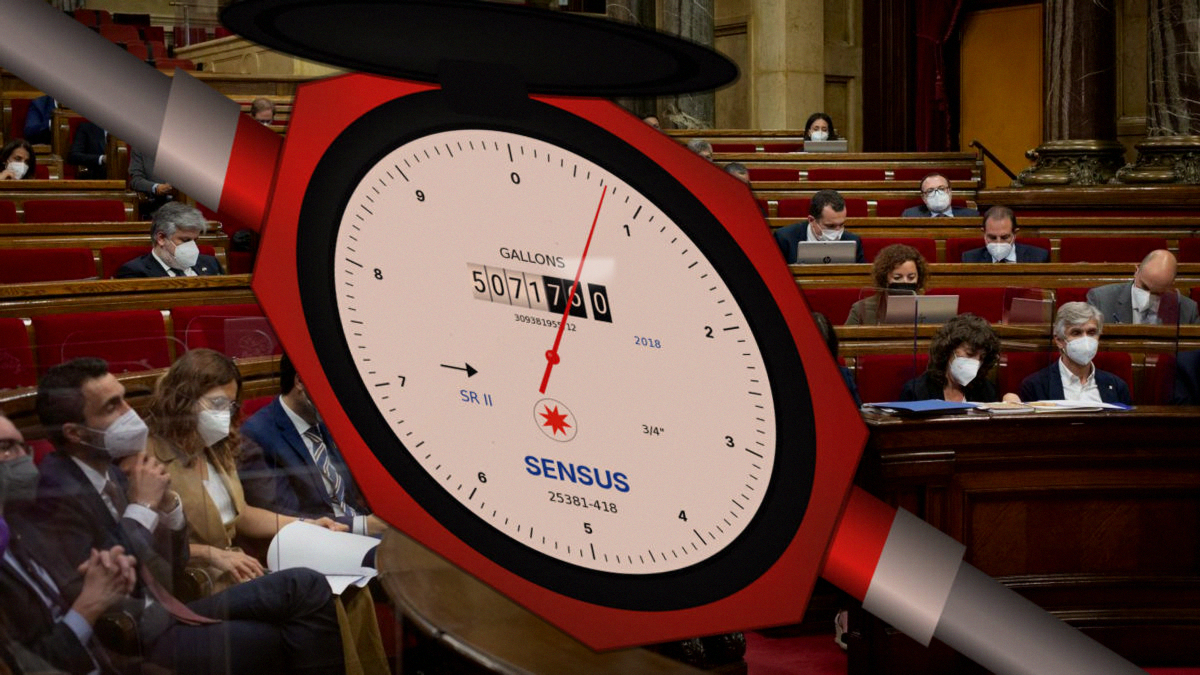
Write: 5071760.7; gal
